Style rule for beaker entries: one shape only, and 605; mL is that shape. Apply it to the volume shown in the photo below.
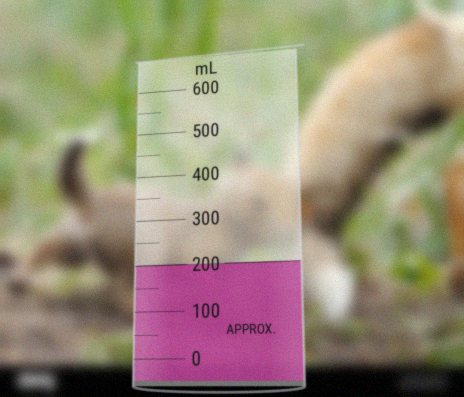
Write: 200; mL
